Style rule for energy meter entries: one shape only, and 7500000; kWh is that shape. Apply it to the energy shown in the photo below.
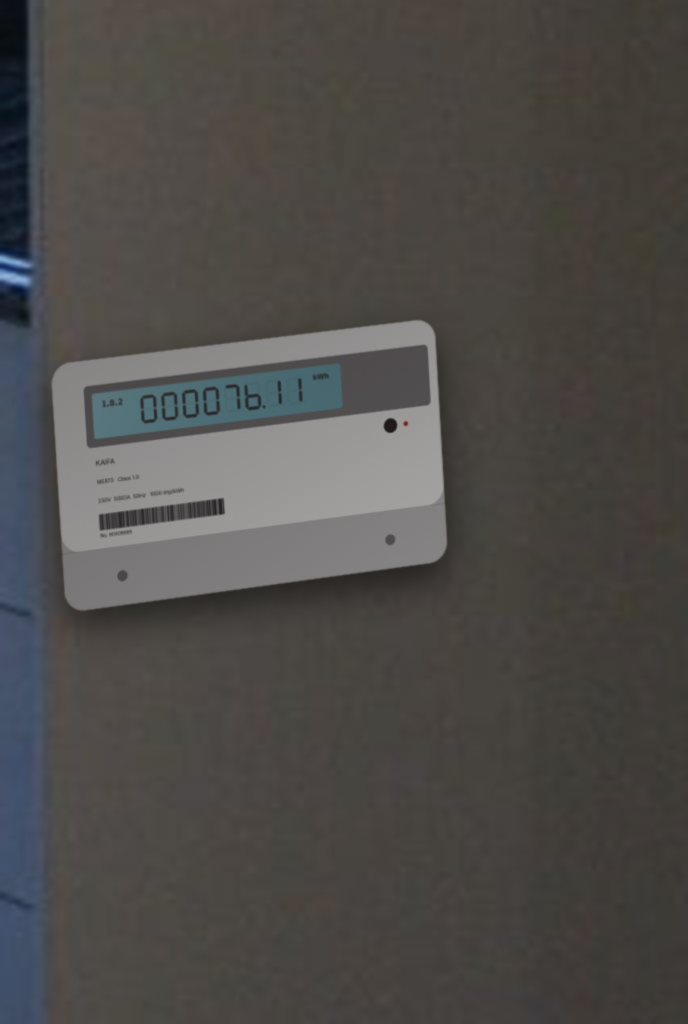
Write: 76.11; kWh
